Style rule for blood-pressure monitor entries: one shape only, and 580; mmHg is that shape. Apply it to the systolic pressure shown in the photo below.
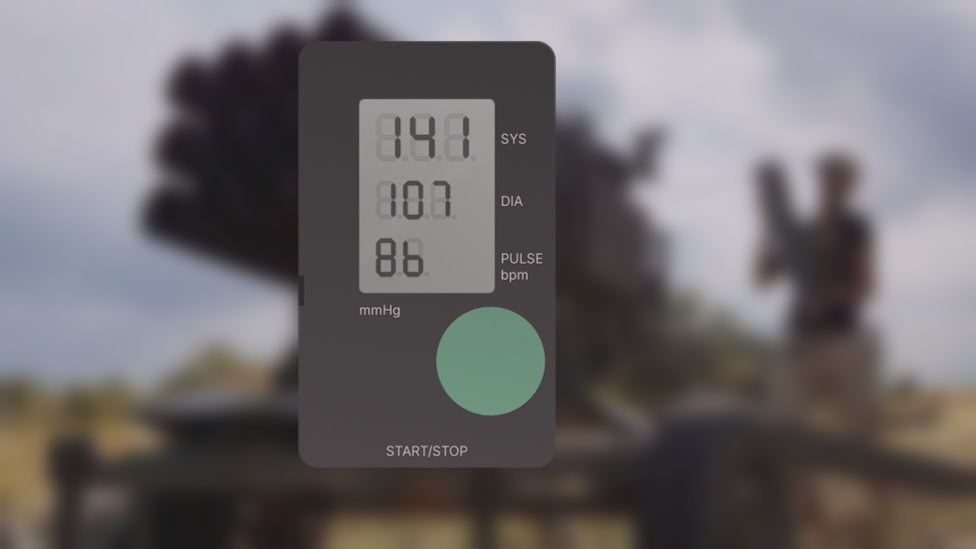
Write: 141; mmHg
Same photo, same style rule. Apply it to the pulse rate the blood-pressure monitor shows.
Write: 86; bpm
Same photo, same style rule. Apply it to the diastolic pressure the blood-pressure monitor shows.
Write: 107; mmHg
